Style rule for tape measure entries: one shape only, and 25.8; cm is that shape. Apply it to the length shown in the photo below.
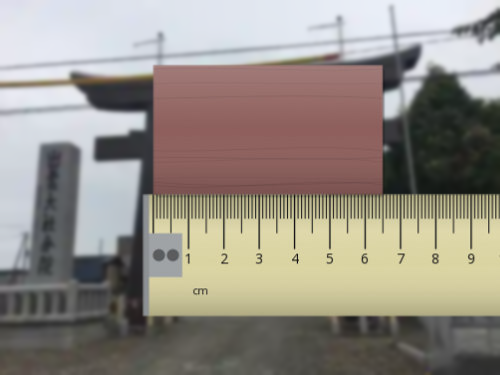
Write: 6.5; cm
